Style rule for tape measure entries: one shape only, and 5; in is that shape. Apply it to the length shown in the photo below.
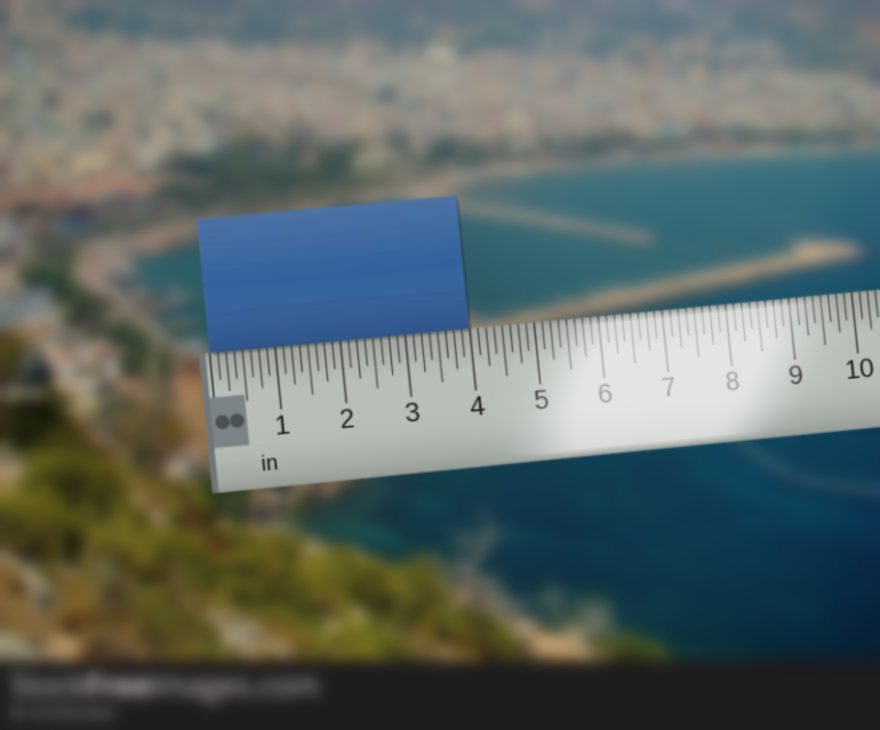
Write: 4; in
